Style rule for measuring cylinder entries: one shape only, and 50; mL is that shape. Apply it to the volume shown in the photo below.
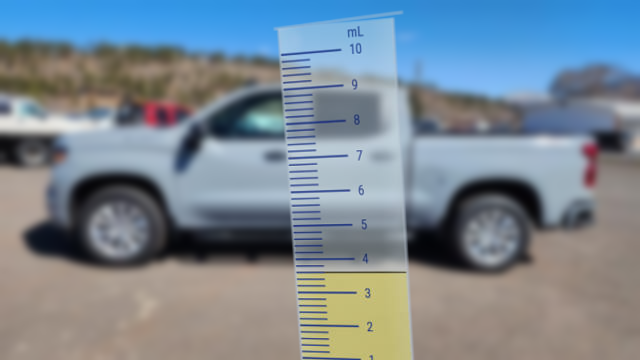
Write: 3.6; mL
